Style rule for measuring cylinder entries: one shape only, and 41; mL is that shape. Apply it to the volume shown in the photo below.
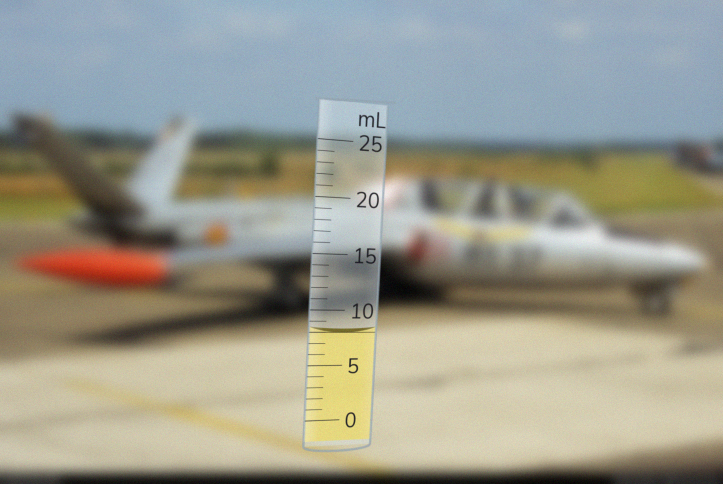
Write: 8; mL
